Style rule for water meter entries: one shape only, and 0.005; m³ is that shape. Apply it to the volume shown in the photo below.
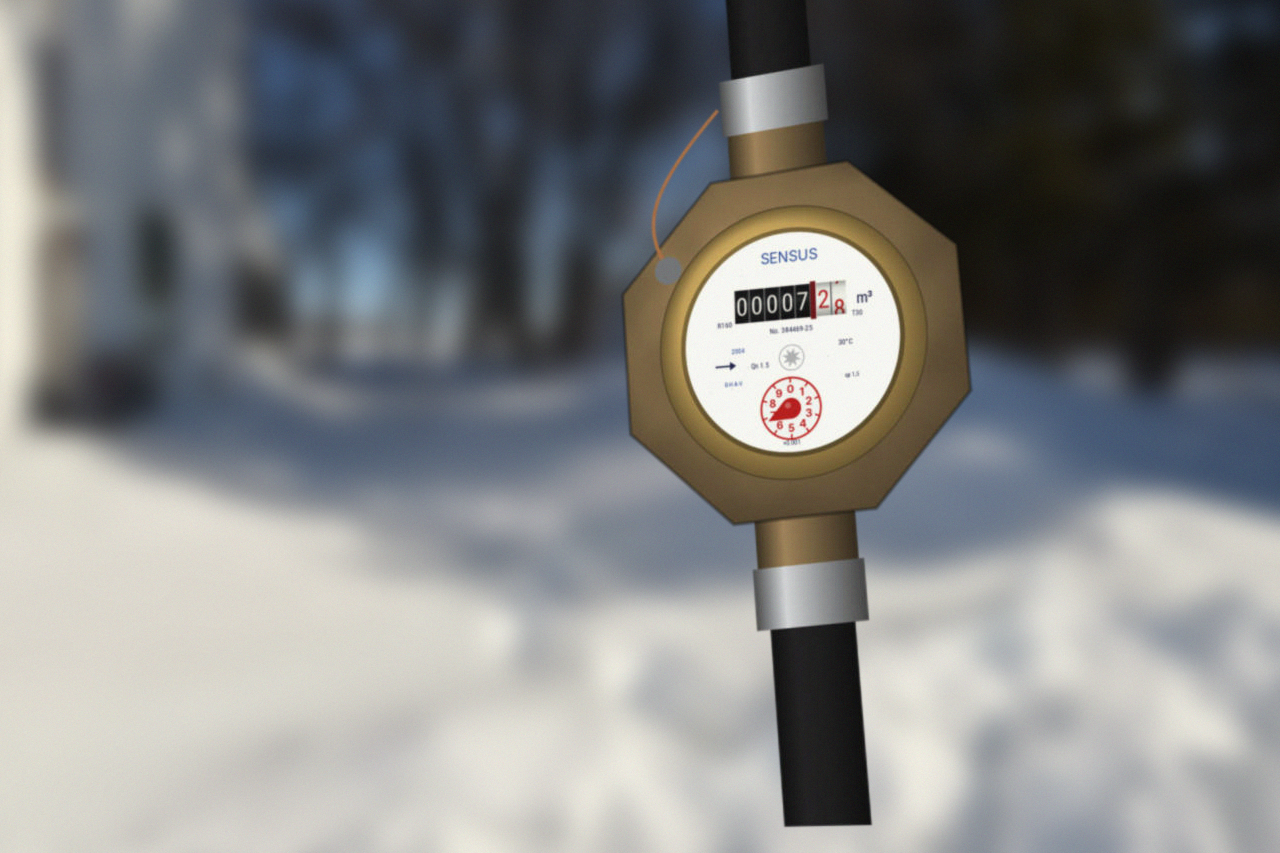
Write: 7.276; m³
